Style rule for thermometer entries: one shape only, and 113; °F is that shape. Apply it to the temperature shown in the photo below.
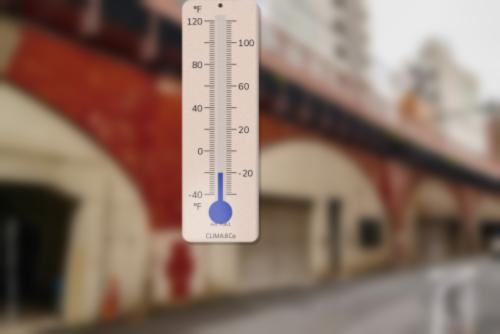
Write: -20; °F
